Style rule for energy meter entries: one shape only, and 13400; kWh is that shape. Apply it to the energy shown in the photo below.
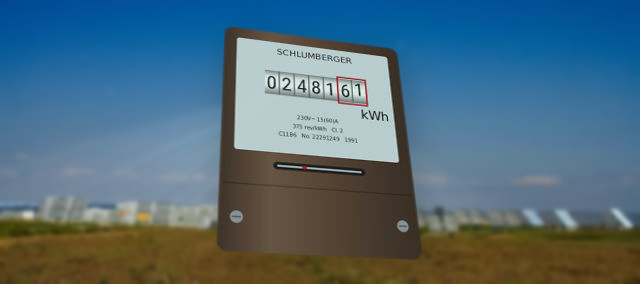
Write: 2481.61; kWh
